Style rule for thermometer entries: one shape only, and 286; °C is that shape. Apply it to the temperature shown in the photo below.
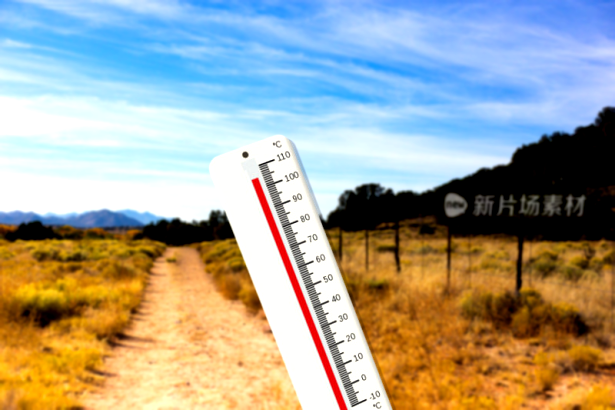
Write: 105; °C
